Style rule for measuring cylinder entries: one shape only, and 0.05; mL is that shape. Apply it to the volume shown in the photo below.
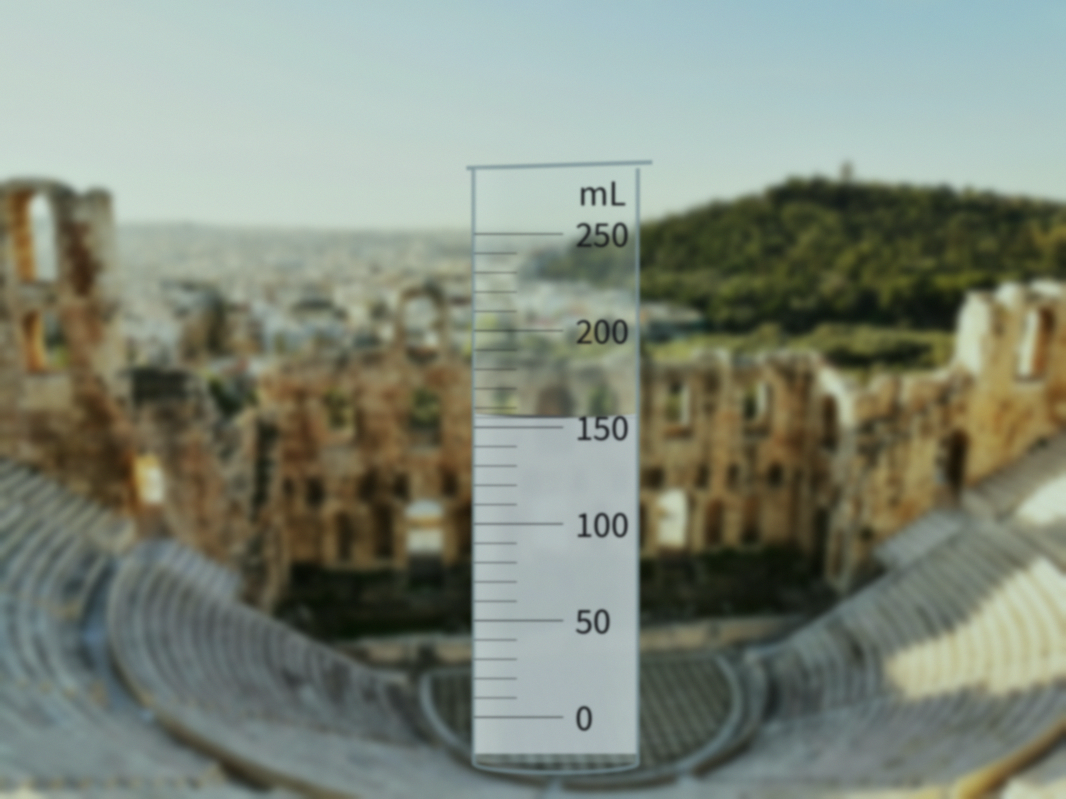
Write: 155; mL
